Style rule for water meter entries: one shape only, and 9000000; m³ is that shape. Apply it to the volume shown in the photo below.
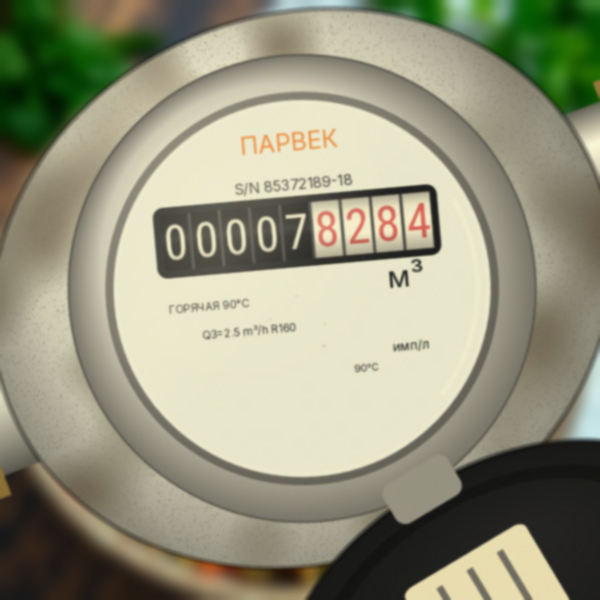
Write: 7.8284; m³
